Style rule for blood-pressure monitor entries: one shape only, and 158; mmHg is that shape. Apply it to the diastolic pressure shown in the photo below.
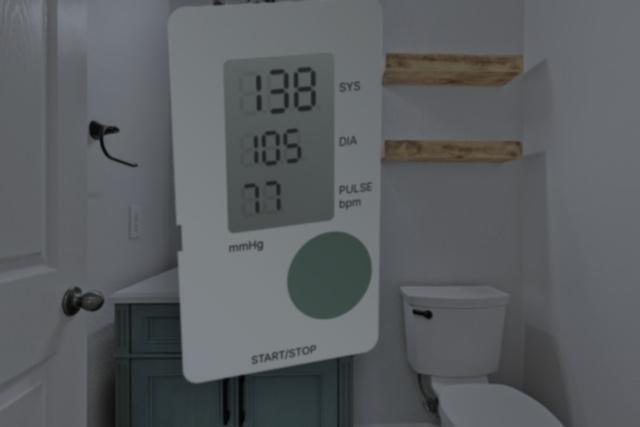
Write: 105; mmHg
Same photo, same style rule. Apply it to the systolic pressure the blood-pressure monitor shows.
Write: 138; mmHg
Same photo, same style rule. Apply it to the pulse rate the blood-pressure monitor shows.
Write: 77; bpm
